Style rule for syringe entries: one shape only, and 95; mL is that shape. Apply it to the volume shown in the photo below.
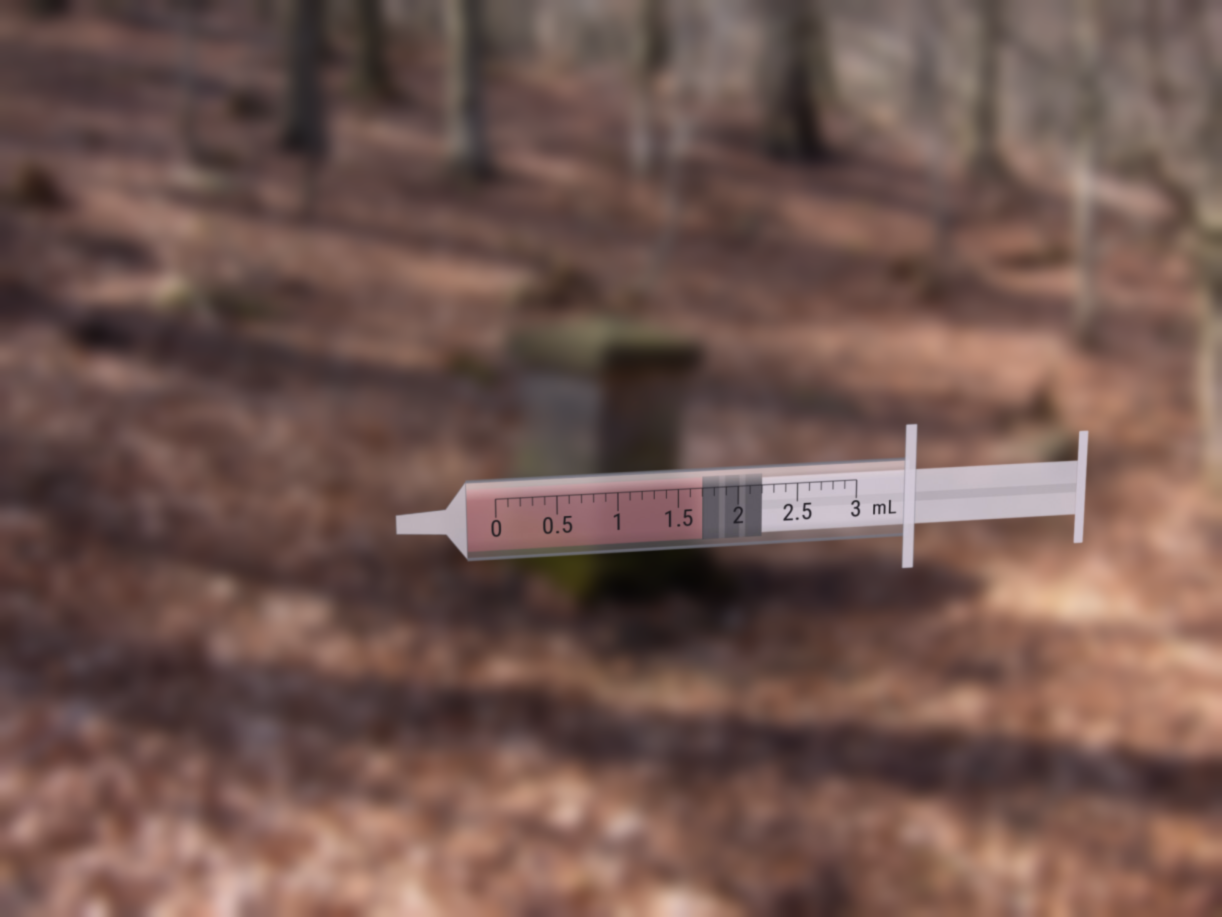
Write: 1.7; mL
